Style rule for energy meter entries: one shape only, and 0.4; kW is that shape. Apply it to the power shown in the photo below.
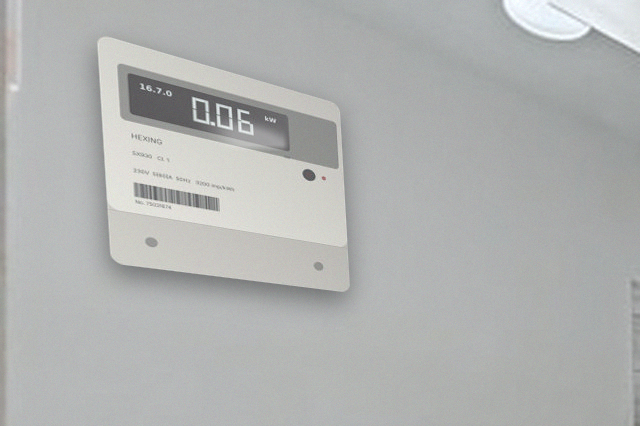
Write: 0.06; kW
